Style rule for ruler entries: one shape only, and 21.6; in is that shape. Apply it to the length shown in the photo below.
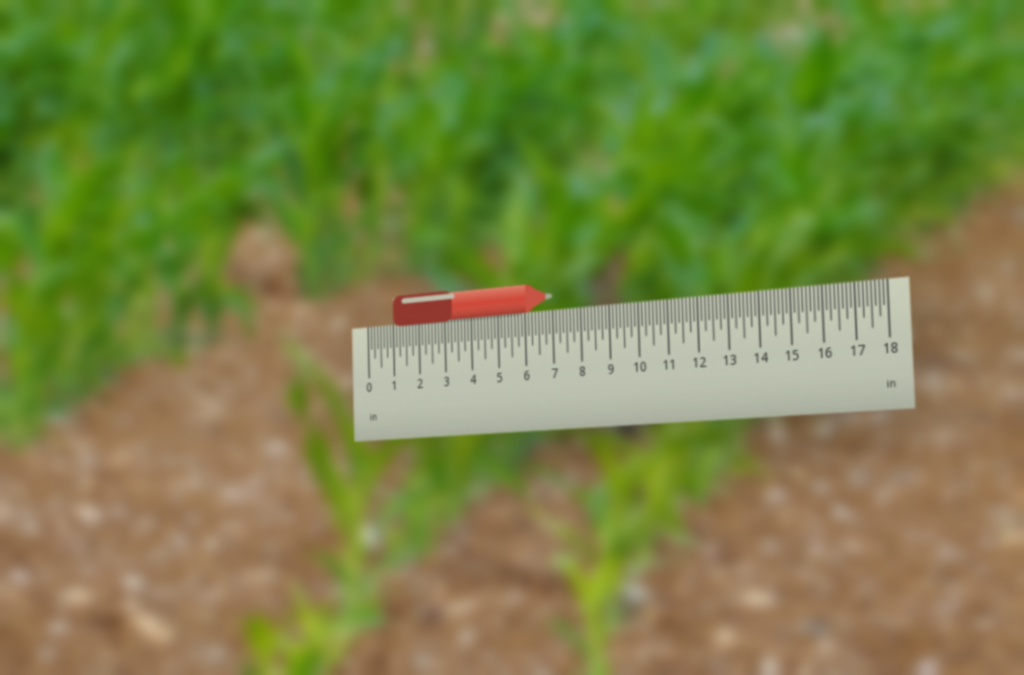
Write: 6; in
